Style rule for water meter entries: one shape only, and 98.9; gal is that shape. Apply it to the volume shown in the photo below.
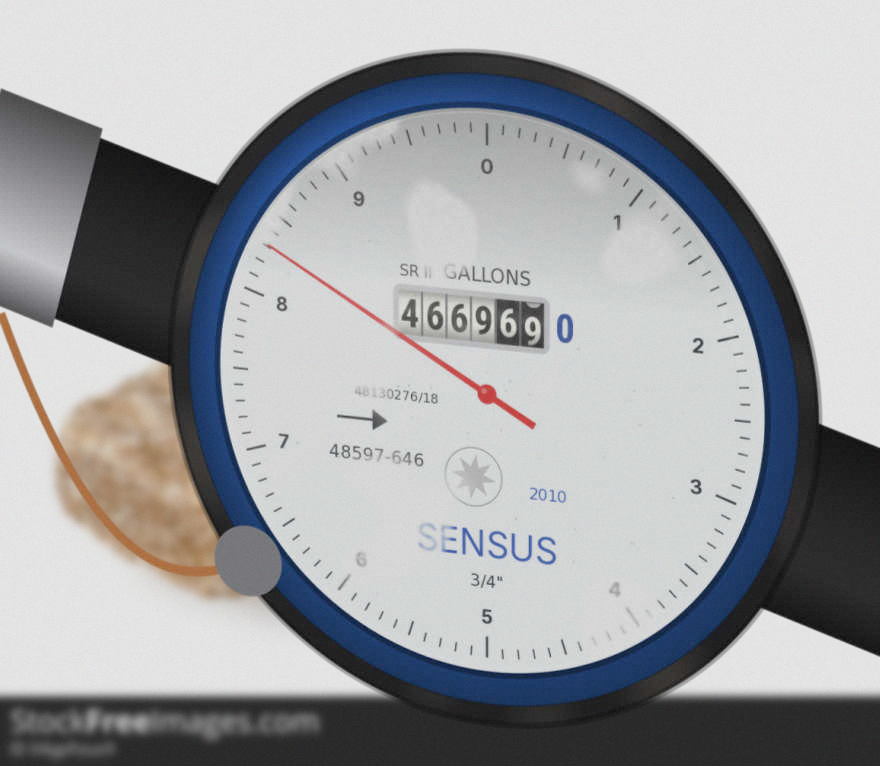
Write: 4669688.3; gal
